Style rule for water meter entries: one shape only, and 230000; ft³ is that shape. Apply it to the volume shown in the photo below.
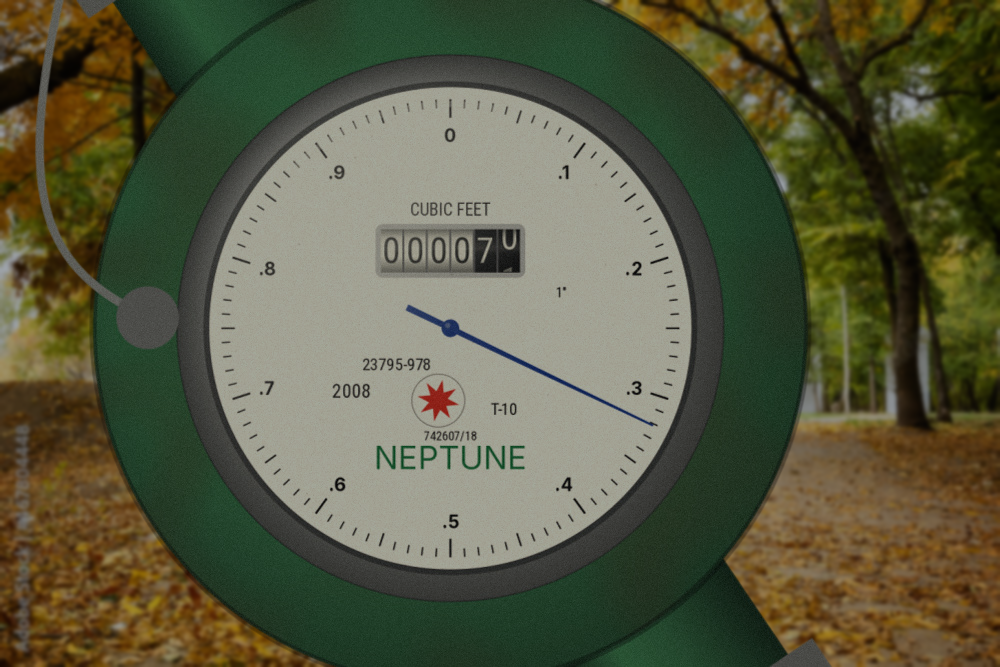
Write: 70.32; ft³
